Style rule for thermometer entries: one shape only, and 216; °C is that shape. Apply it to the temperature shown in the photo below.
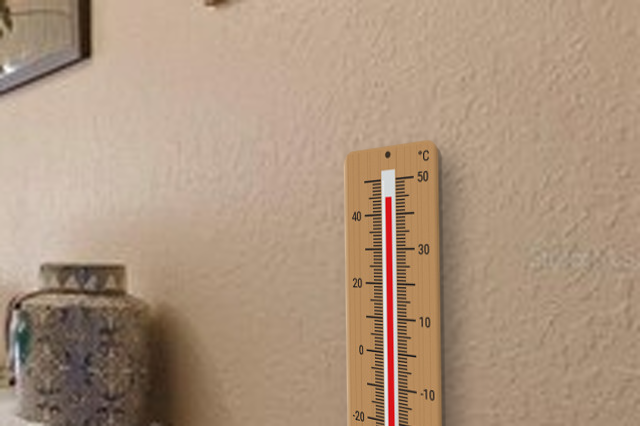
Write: 45; °C
